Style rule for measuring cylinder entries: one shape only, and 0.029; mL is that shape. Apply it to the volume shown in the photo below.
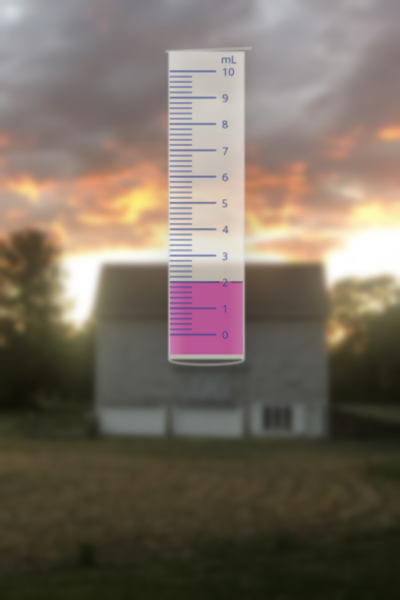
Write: 2; mL
